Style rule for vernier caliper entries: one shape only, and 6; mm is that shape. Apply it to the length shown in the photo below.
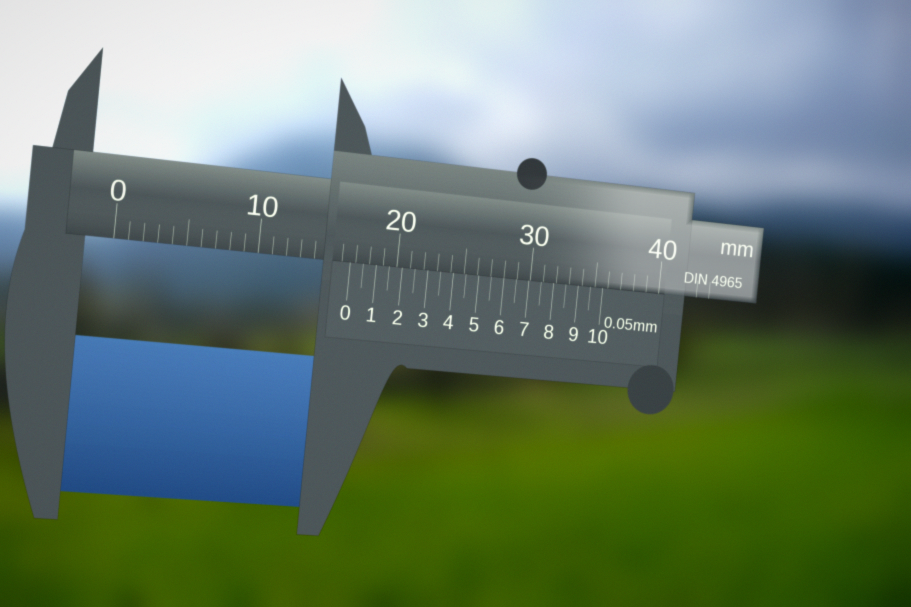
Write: 16.6; mm
